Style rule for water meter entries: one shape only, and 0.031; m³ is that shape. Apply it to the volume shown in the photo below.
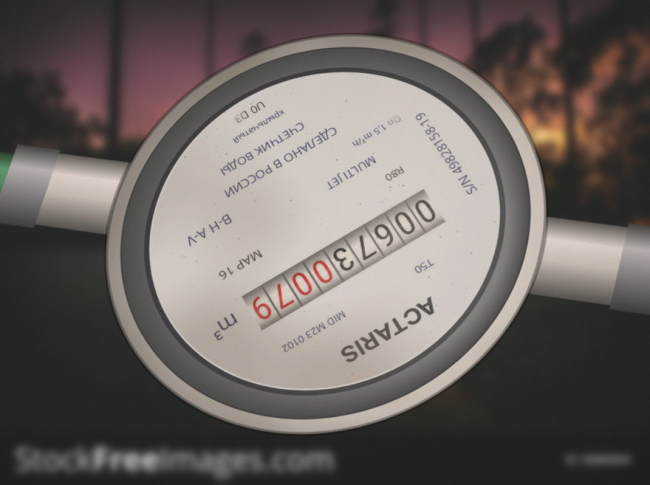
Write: 673.0079; m³
